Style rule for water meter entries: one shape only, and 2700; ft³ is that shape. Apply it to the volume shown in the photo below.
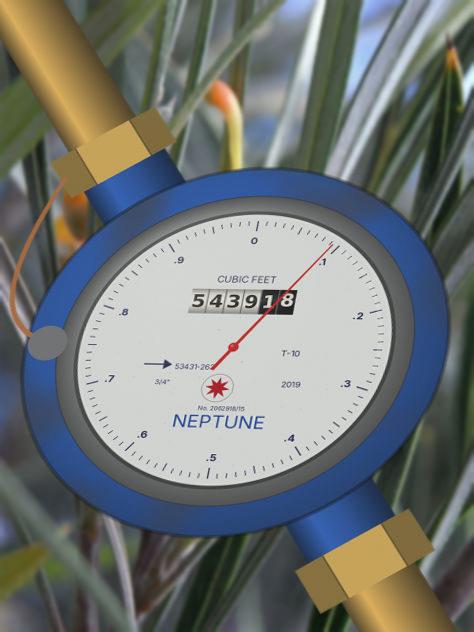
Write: 543918.09; ft³
